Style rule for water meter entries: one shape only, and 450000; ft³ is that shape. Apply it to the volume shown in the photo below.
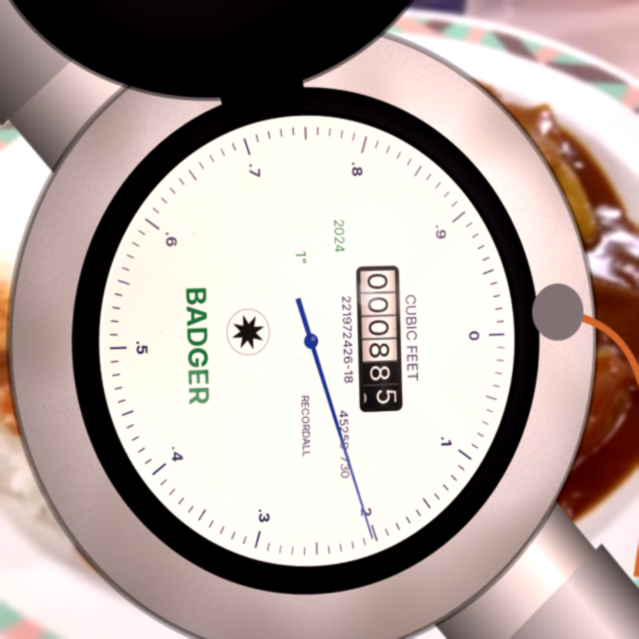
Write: 885.20; ft³
